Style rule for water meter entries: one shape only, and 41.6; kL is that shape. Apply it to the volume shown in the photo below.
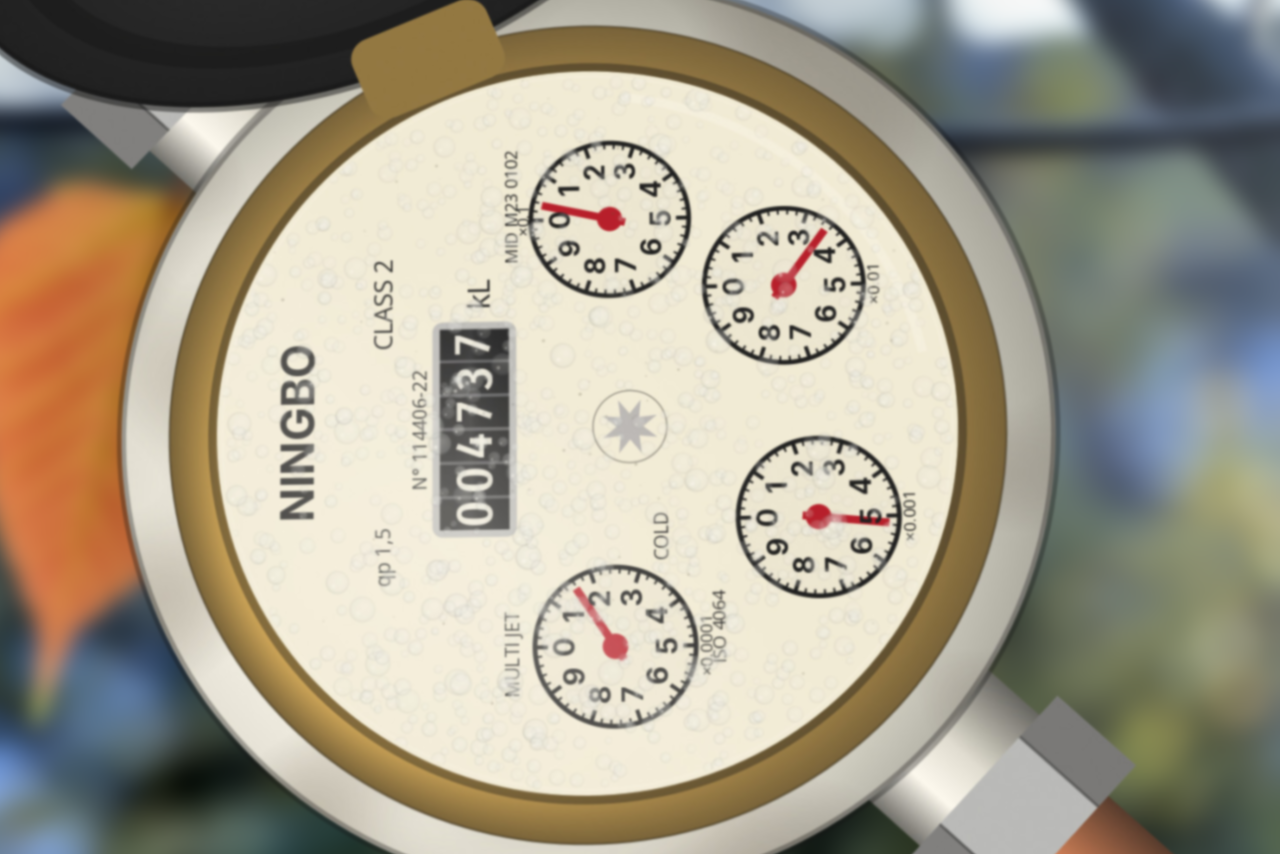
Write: 4737.0351; kL
